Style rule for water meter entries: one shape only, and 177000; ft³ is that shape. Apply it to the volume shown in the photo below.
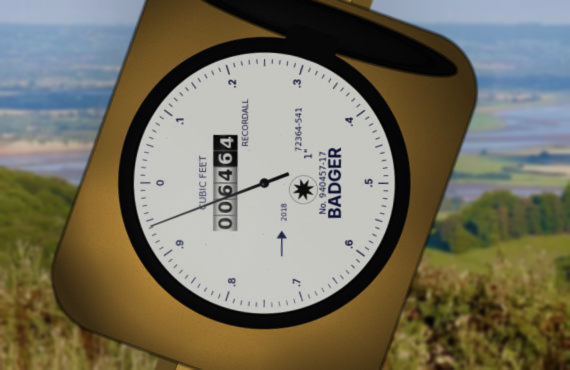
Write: 6463.94; ft³
